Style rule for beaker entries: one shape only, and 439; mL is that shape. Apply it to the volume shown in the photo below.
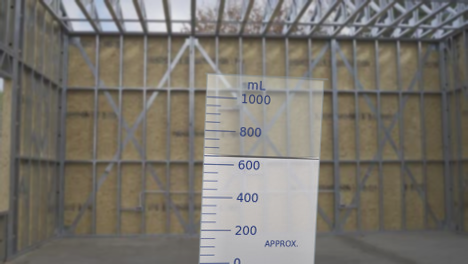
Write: 650; mL
